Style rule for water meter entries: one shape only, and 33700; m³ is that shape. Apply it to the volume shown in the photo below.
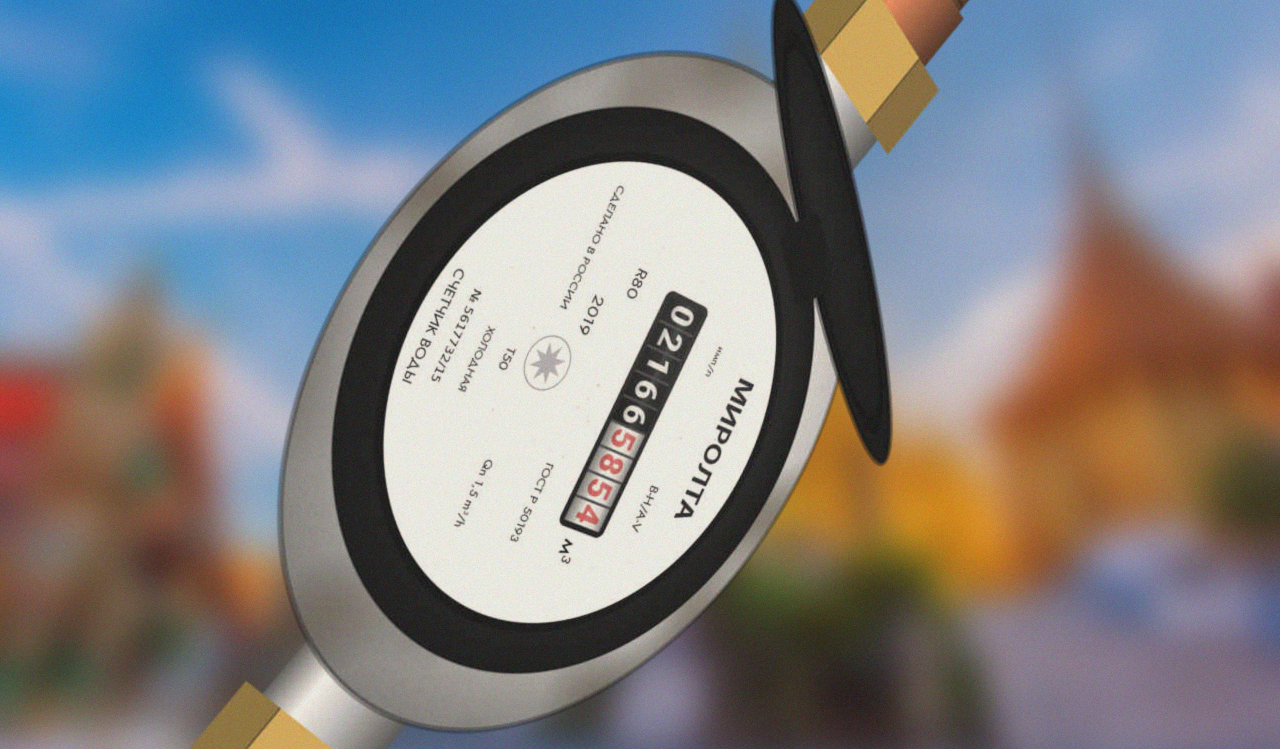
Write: 2166.5854; m³
